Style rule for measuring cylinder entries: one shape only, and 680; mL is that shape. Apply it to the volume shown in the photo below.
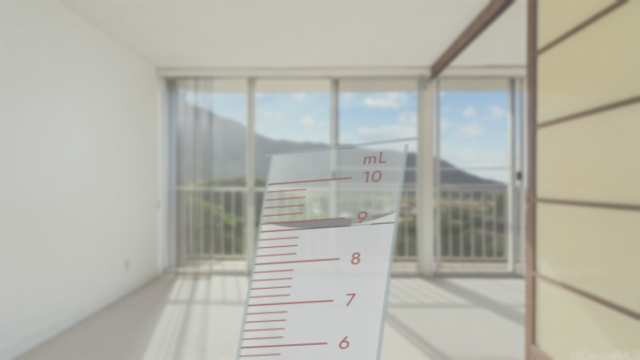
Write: 8.8; mL
